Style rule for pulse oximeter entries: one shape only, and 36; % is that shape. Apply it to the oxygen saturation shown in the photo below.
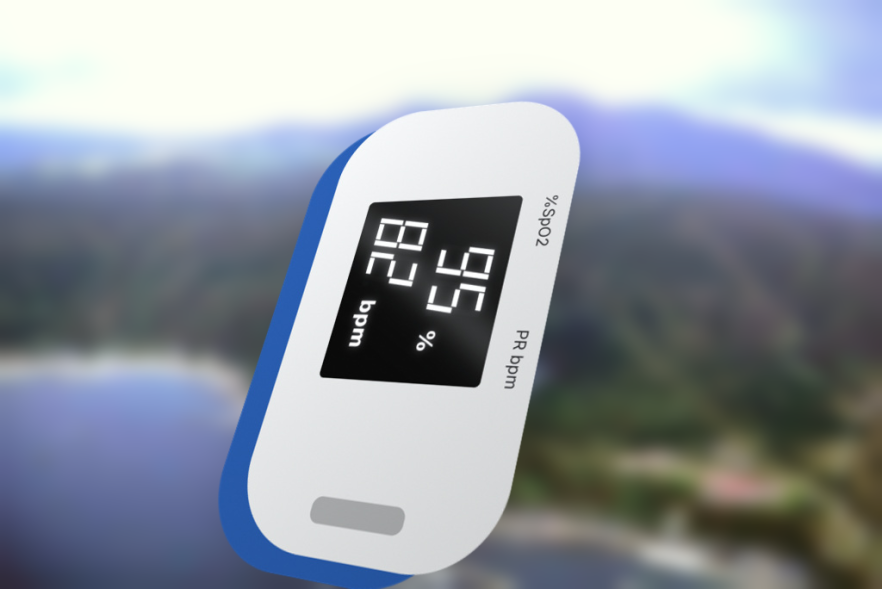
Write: 95; %
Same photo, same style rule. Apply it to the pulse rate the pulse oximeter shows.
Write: 82; bpm
